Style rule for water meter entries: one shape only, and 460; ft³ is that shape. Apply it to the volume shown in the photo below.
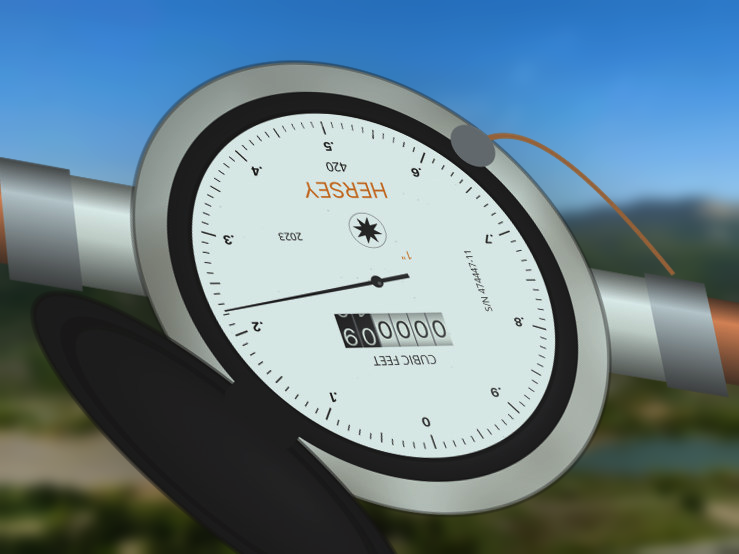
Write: 9.22; ft³
